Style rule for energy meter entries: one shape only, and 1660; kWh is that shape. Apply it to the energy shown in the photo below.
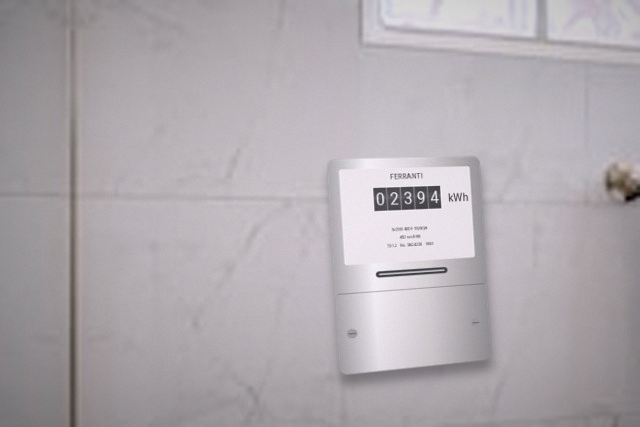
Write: 2394; kWh
